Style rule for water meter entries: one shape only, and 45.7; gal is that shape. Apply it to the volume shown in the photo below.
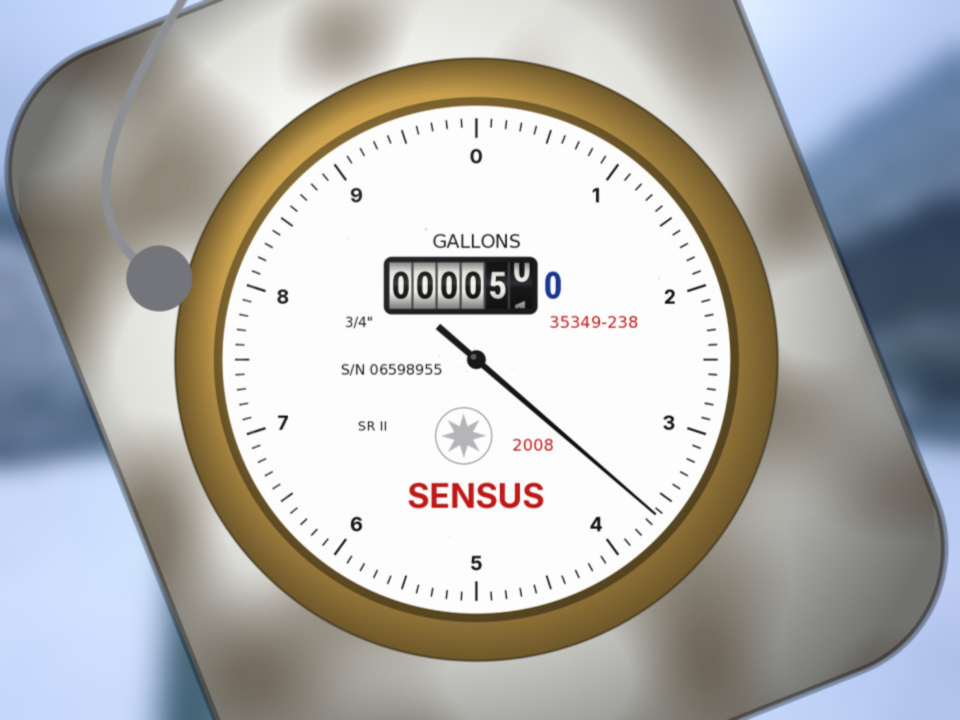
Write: 503.6; gal
